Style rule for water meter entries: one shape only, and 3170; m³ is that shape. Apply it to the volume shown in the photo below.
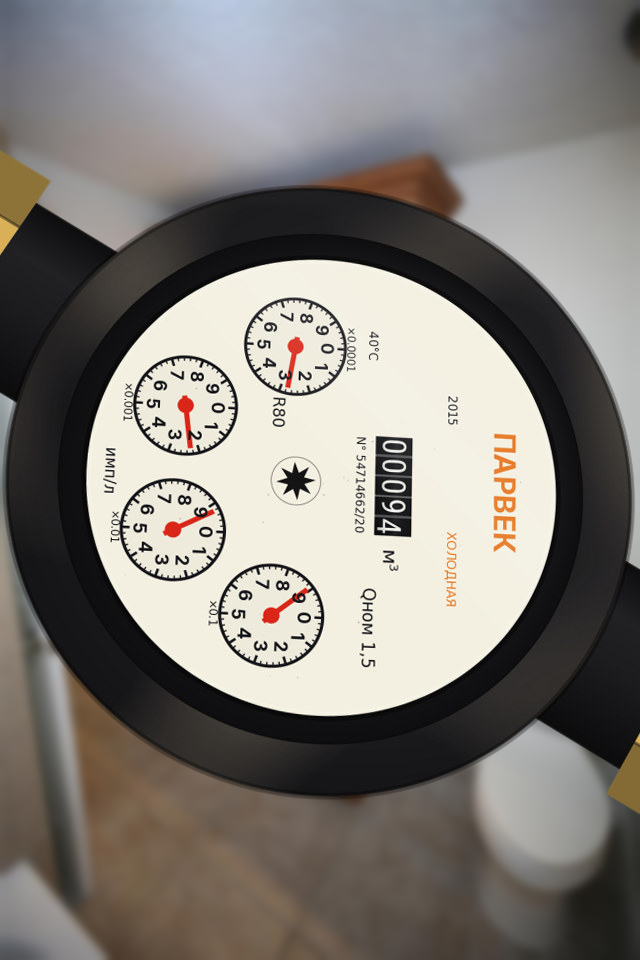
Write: 93.8922; m³
